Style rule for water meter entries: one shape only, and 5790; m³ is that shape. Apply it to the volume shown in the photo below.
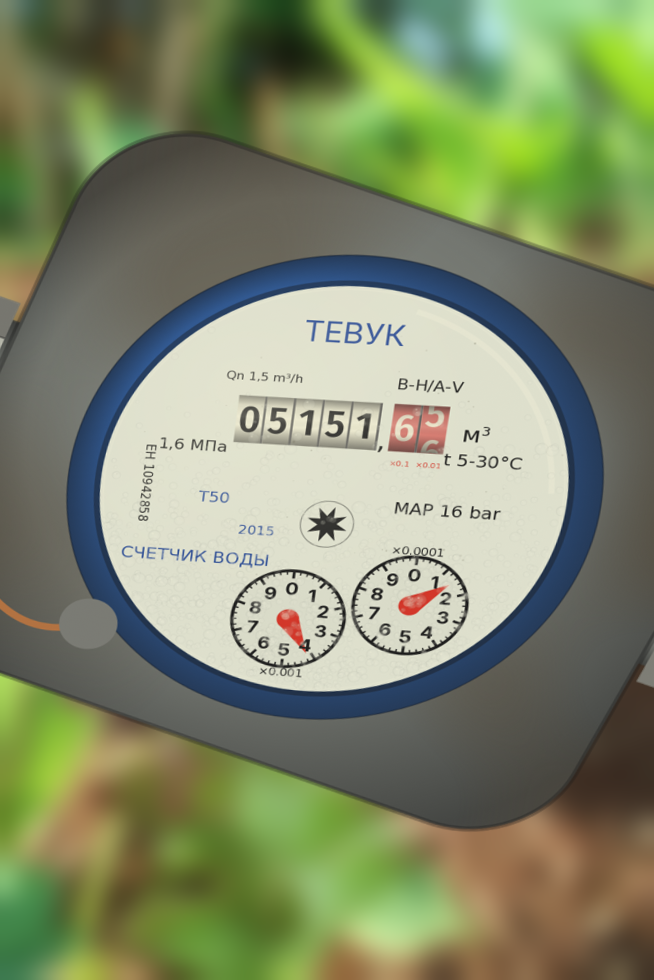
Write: 5151.6541; m³
